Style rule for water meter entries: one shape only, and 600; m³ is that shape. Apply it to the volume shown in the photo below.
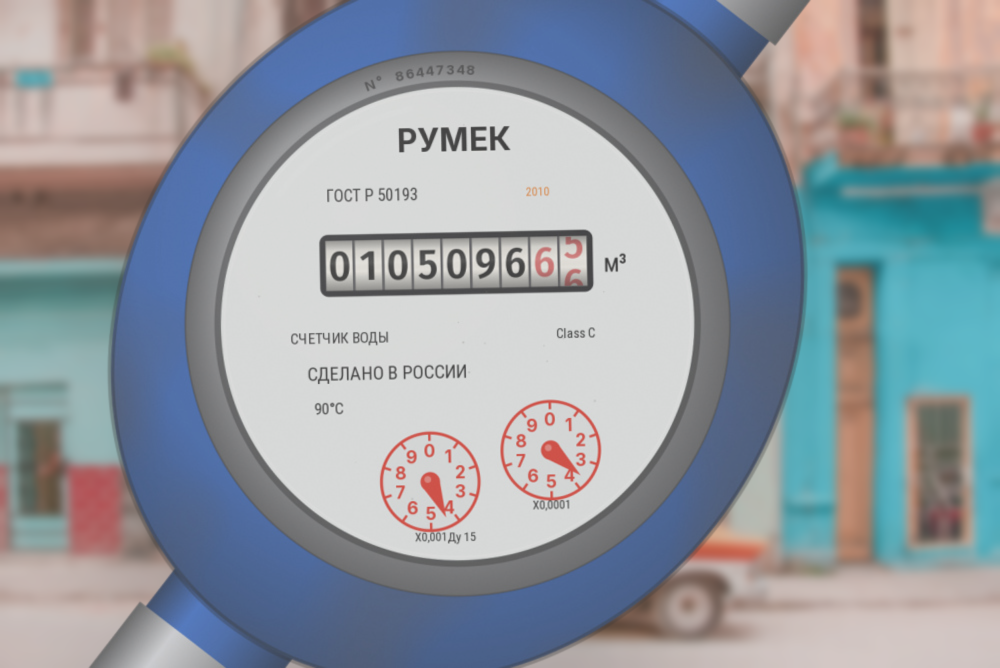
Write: 105096.6543; m³
